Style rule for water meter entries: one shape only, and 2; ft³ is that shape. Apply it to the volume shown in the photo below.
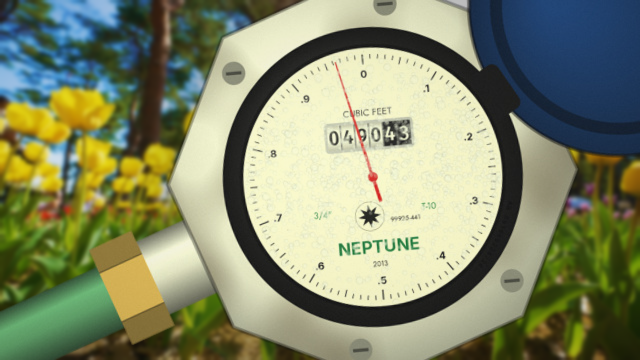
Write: 49042.96; ft³
